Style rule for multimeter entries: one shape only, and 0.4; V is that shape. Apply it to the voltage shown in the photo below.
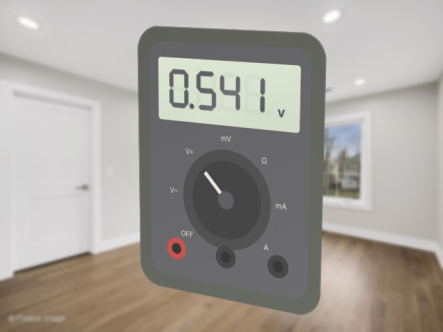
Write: 0.541; V
